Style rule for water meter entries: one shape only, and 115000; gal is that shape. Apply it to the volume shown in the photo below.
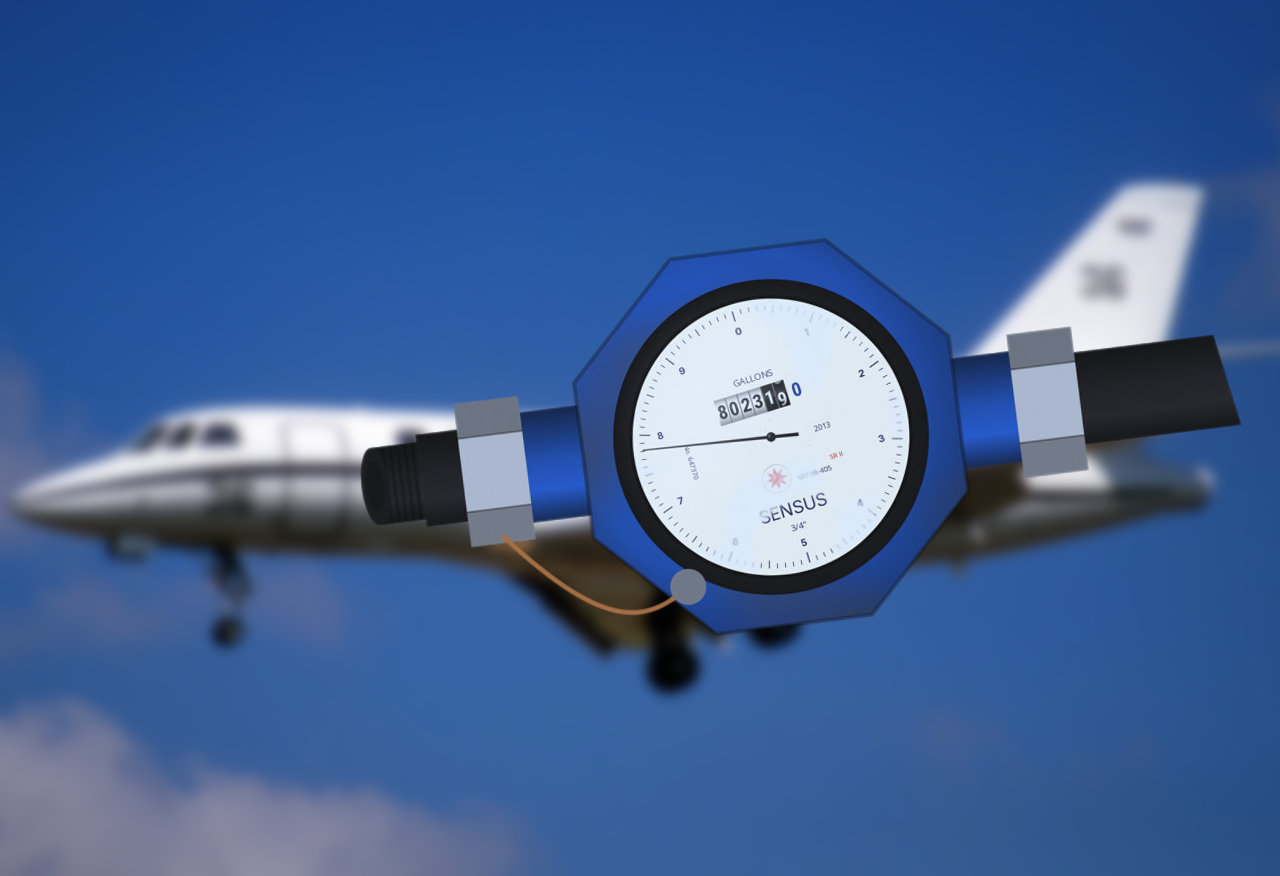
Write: 8023187.8; gal
